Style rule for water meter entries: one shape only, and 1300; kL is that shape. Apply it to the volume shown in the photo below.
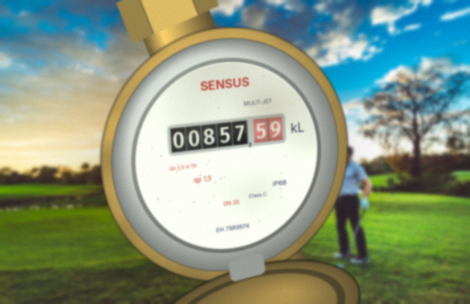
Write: 857.59; kL
